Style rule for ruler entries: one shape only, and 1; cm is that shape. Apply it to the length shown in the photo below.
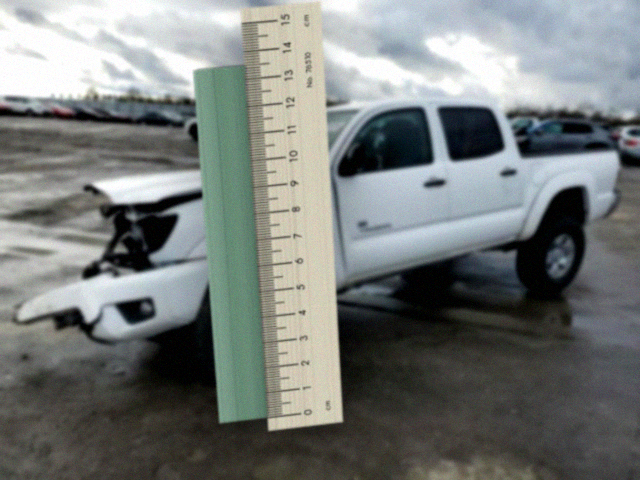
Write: 13.5; cm
